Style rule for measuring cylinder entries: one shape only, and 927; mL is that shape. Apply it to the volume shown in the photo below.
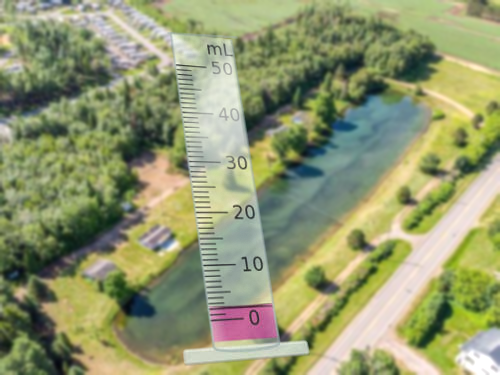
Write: 2; mL
